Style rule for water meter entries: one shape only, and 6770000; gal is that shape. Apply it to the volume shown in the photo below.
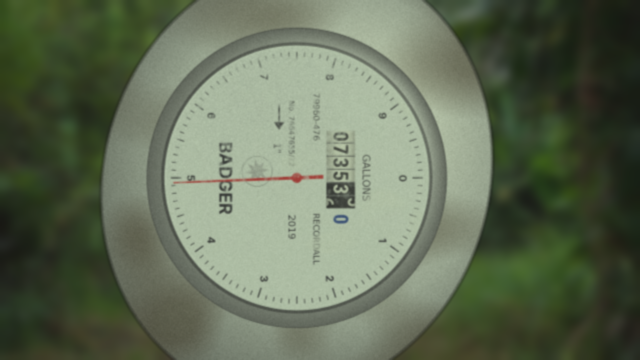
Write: 735354.9; gal
